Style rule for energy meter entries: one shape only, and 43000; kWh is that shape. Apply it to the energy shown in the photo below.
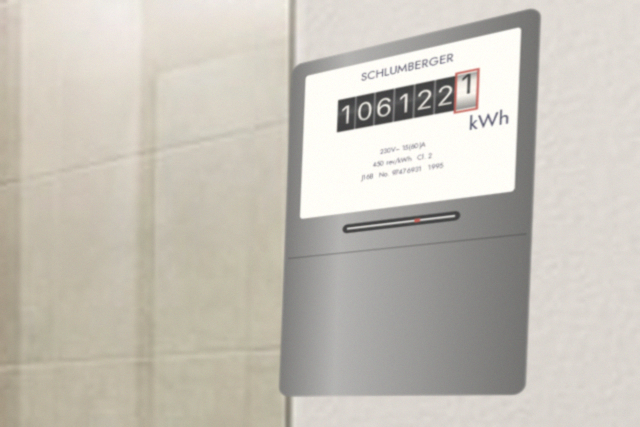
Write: 106122.1; kWh
